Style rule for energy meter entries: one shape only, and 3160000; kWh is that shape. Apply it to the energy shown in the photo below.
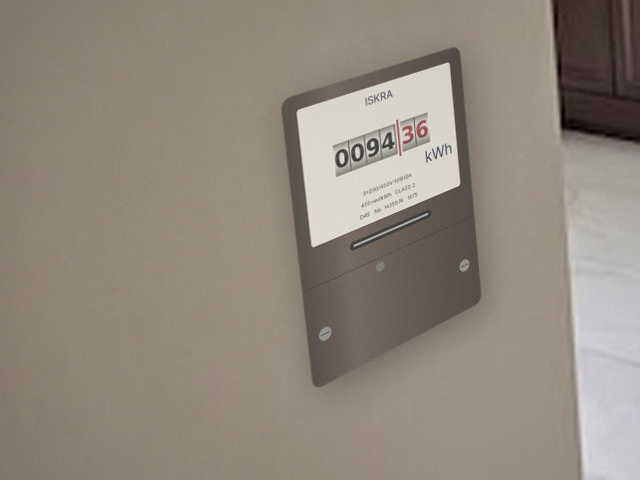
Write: 94.36; kWh
